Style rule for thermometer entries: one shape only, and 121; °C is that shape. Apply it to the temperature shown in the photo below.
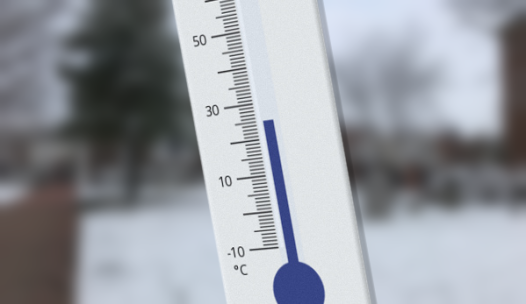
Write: 25; °C
